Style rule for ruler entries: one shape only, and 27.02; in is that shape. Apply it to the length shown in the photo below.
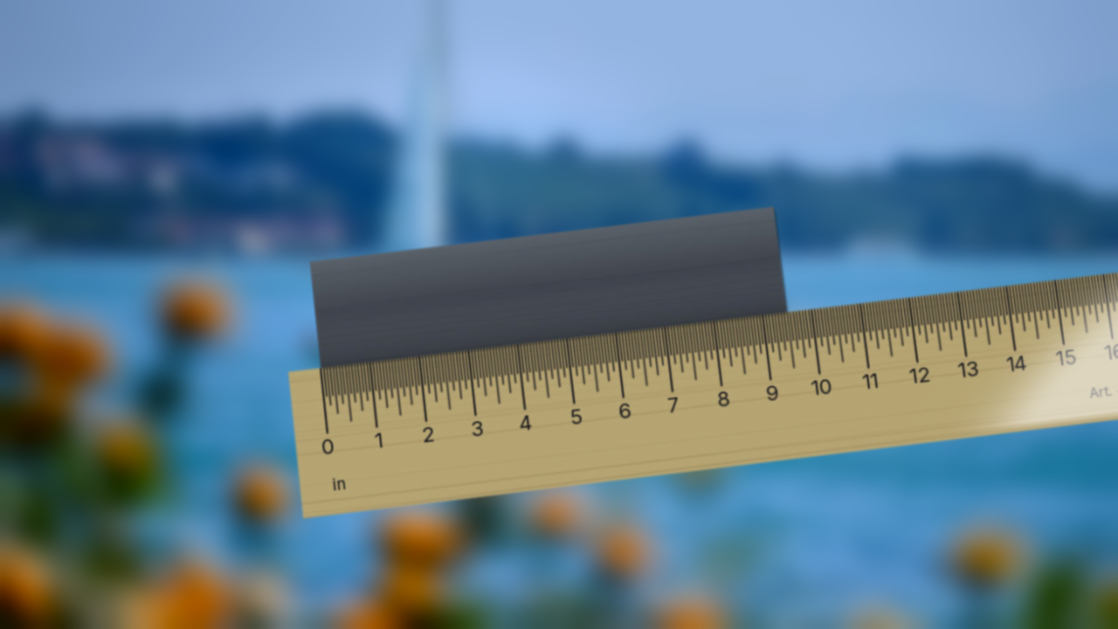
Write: 9.5; in
